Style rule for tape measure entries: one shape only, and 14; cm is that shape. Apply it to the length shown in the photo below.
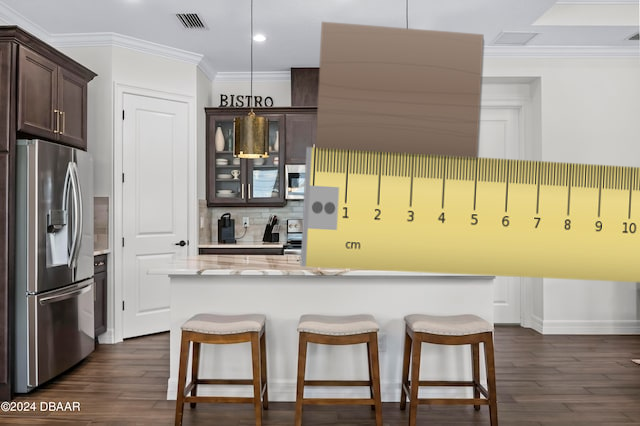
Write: 5; cm
